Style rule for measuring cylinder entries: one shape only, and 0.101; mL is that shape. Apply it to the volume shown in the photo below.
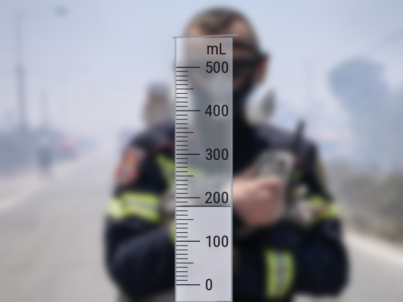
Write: 180; mL
